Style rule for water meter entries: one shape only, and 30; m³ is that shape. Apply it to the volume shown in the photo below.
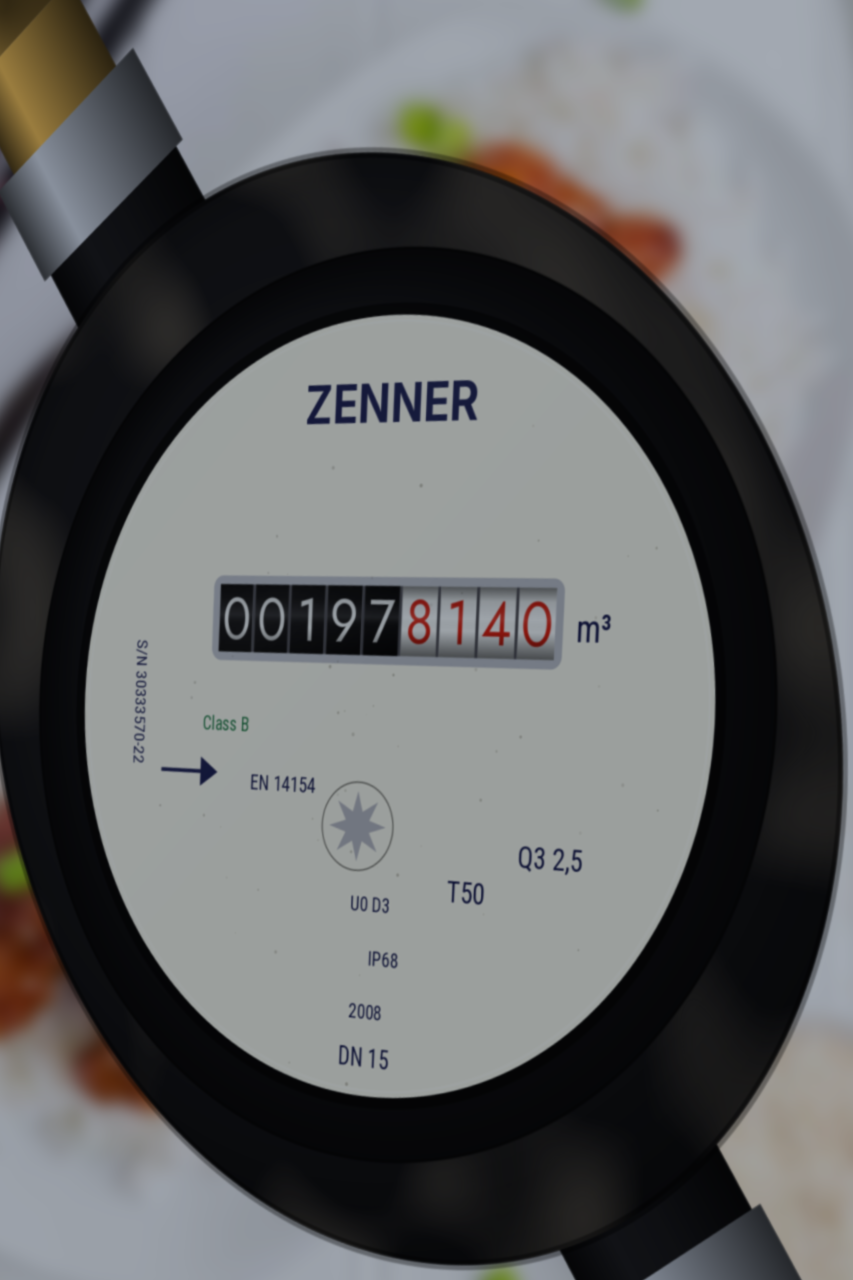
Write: 197.8140; m³
